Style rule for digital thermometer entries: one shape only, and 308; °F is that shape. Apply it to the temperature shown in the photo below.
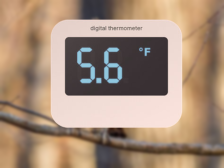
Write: 5.6; °F
